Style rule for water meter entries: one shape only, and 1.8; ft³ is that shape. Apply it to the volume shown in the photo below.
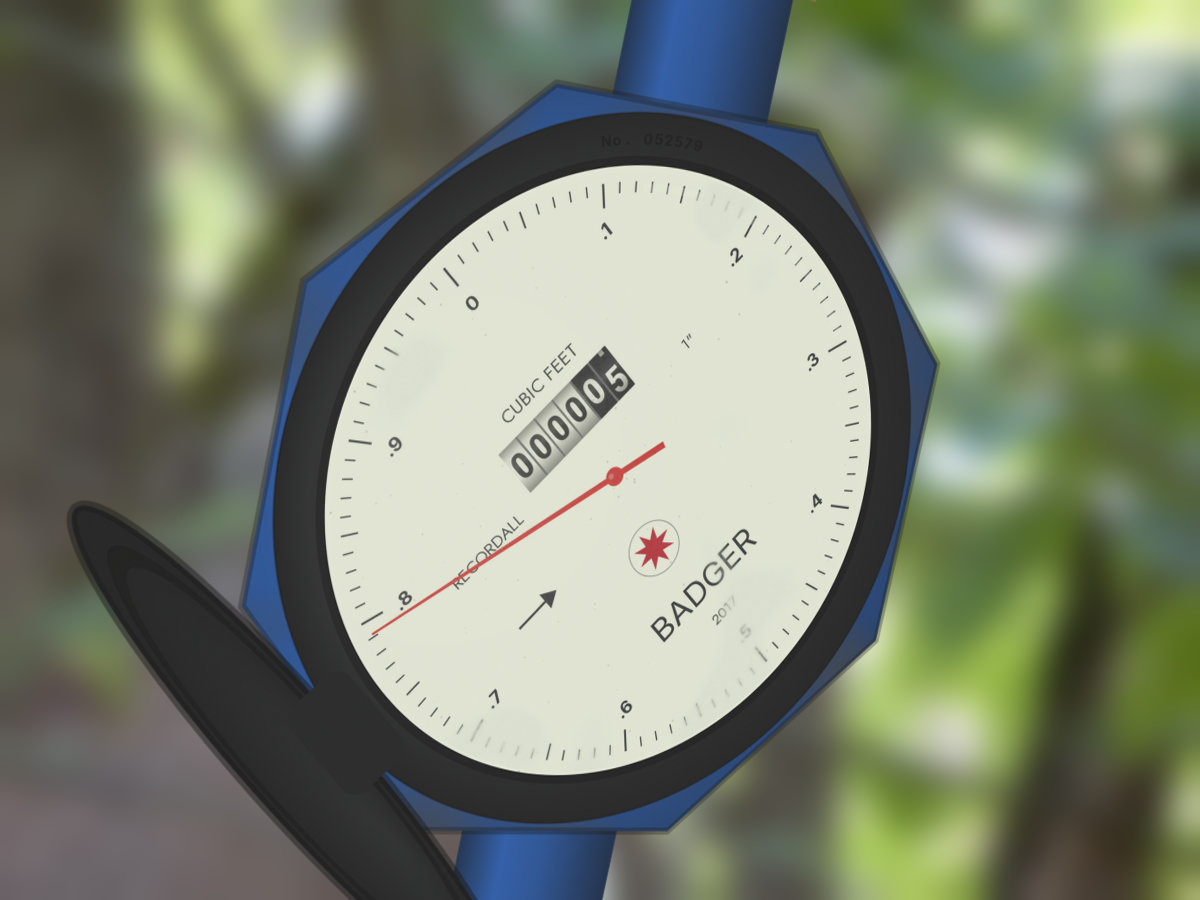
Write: 4.79; ft³
